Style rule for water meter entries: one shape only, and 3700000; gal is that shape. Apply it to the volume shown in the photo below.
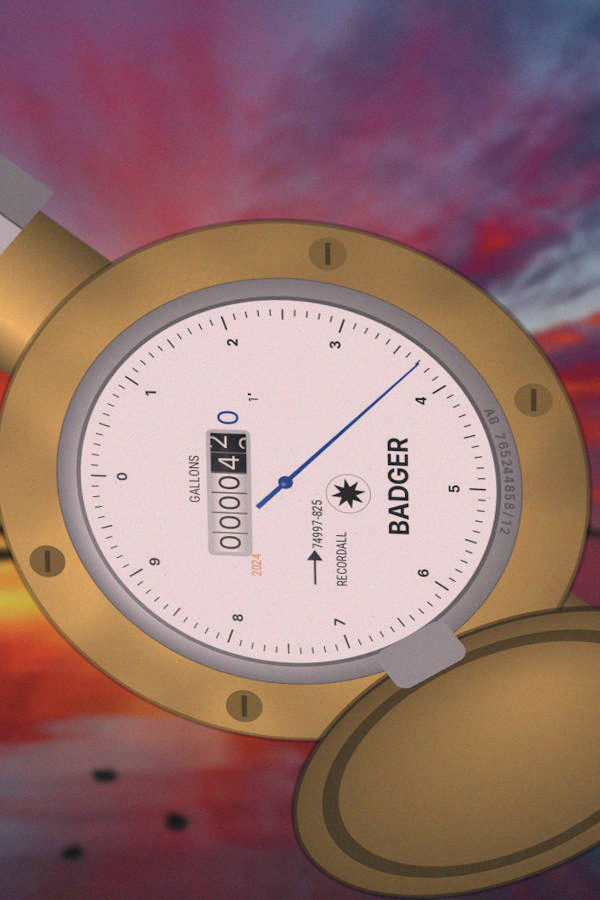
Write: 423.7; gal
